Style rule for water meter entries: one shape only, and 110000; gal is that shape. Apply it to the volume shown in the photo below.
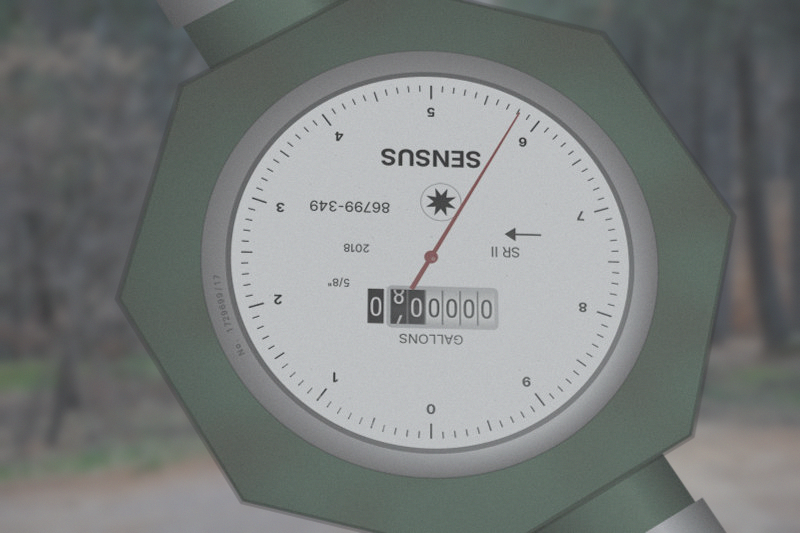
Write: 75.8; gal
